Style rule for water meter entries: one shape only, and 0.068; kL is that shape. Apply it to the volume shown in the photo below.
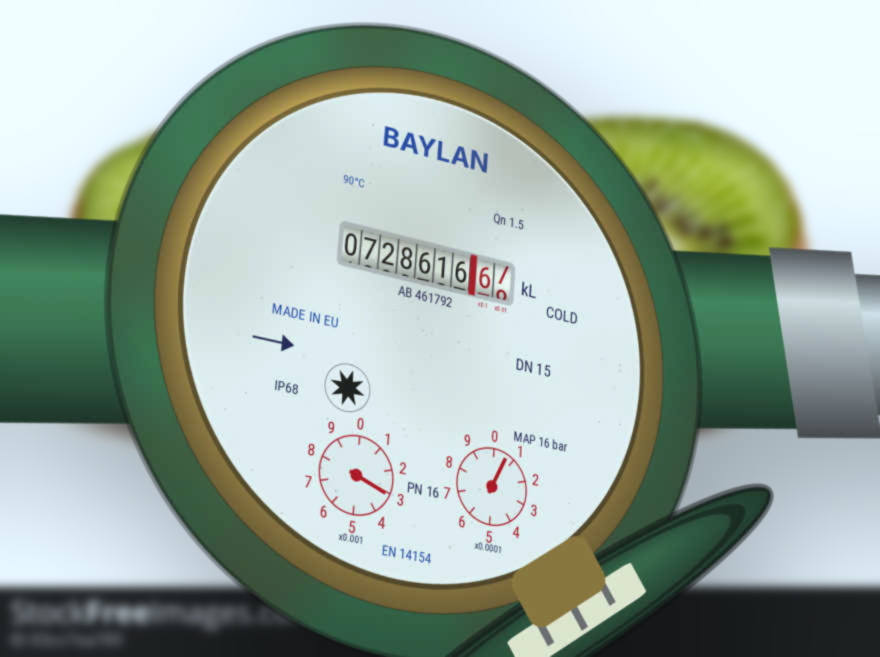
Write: 728616.6730; kL
